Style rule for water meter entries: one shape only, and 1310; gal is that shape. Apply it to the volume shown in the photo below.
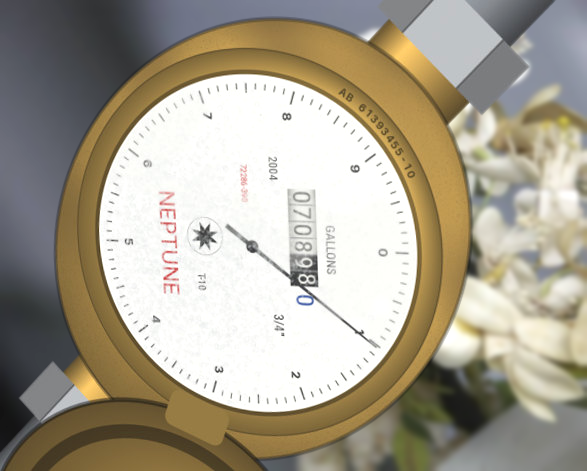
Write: 708981.0; gal
